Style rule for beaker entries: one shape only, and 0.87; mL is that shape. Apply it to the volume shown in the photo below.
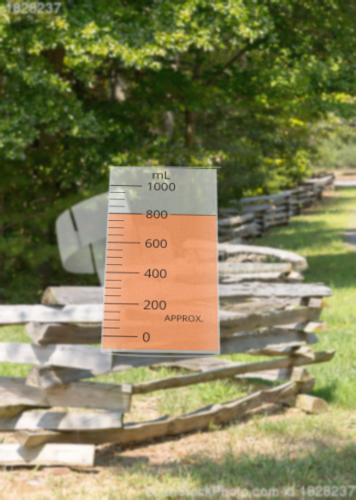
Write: 800; mL
